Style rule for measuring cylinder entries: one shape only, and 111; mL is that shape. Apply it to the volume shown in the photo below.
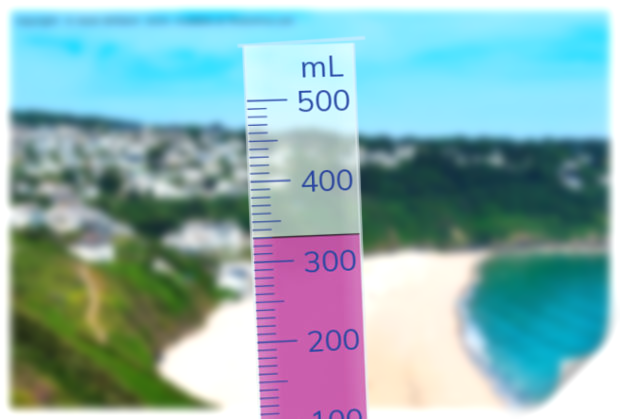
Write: 330; mL
